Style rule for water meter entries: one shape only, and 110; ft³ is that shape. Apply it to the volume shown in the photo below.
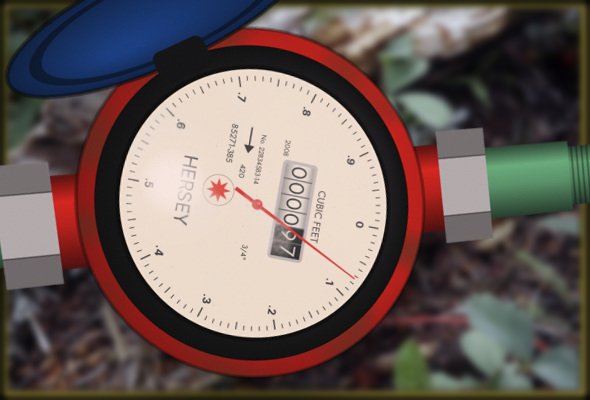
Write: 97.07; ft³
